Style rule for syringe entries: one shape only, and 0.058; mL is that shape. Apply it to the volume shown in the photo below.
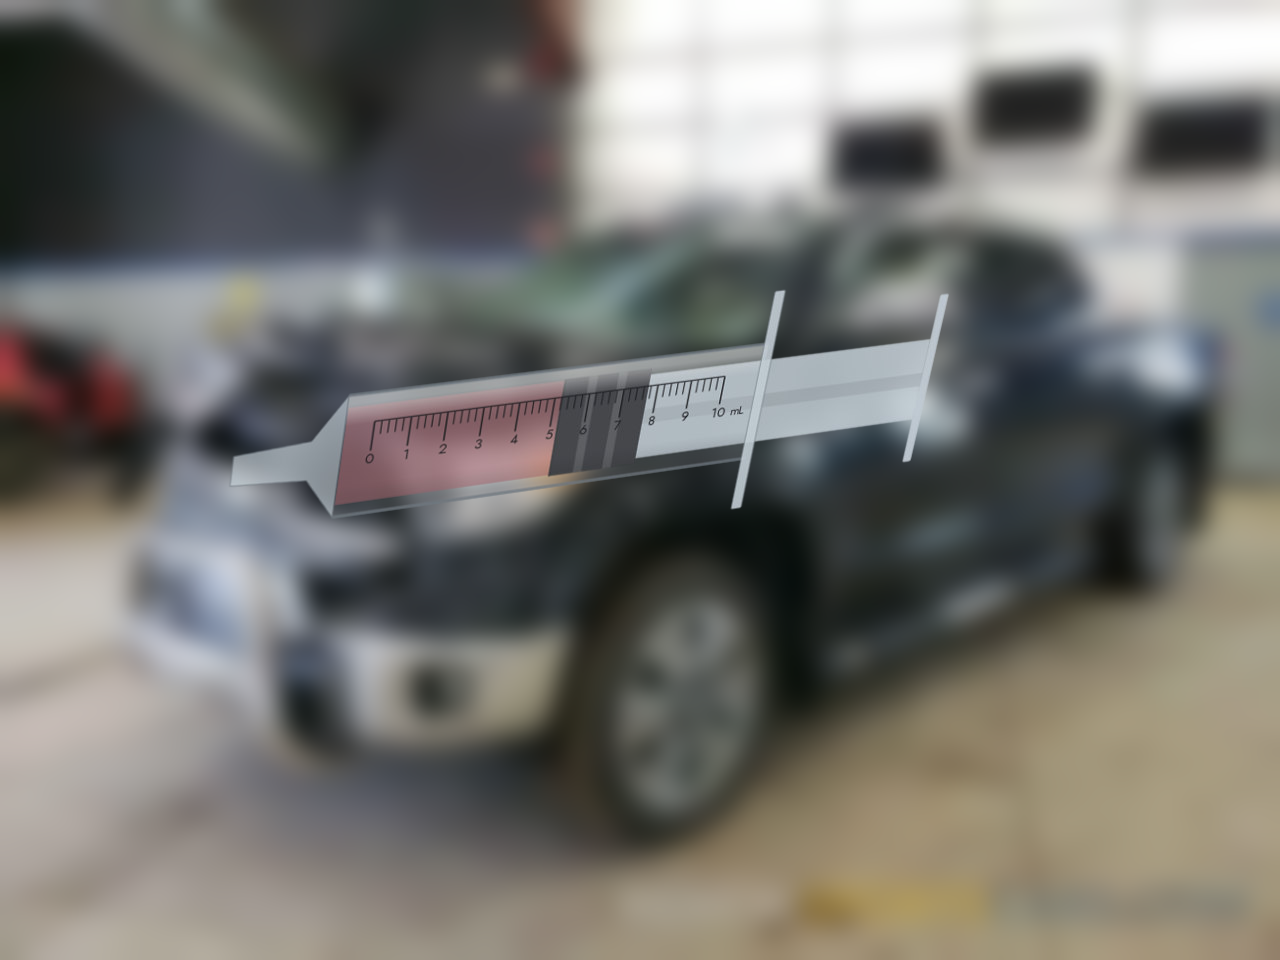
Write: 5.2; mL
